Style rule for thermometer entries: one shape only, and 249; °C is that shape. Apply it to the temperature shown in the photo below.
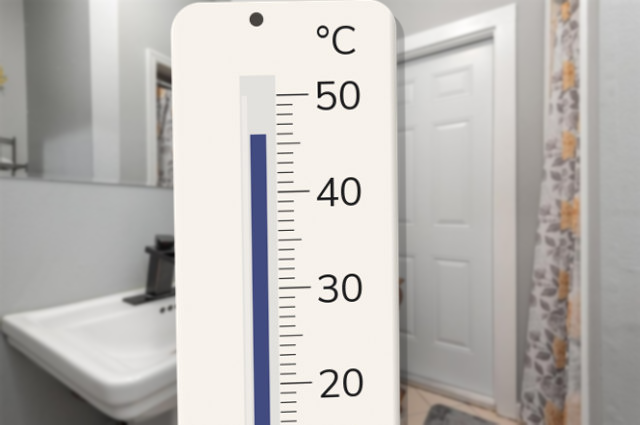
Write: 46; °C
